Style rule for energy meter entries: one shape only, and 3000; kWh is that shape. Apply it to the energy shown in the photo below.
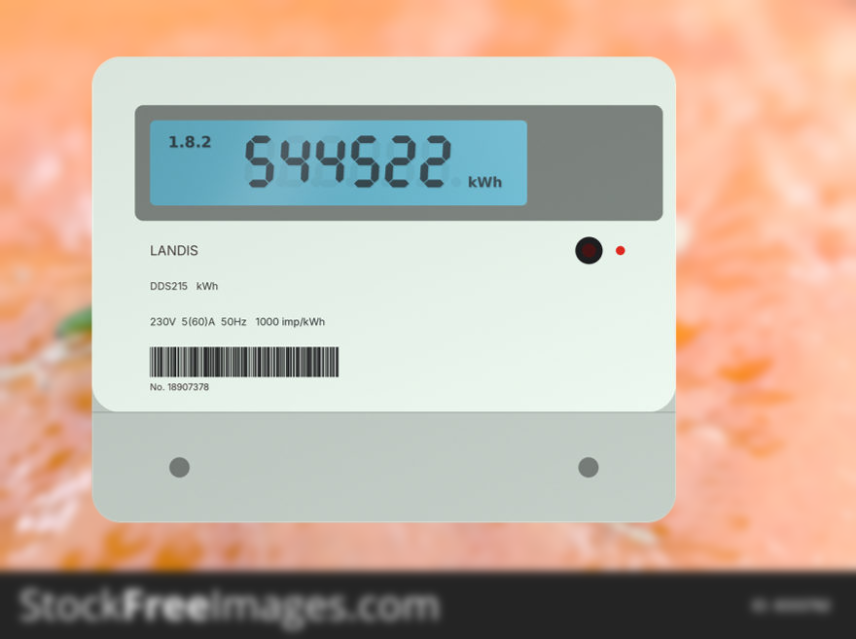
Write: 544522; kWh
